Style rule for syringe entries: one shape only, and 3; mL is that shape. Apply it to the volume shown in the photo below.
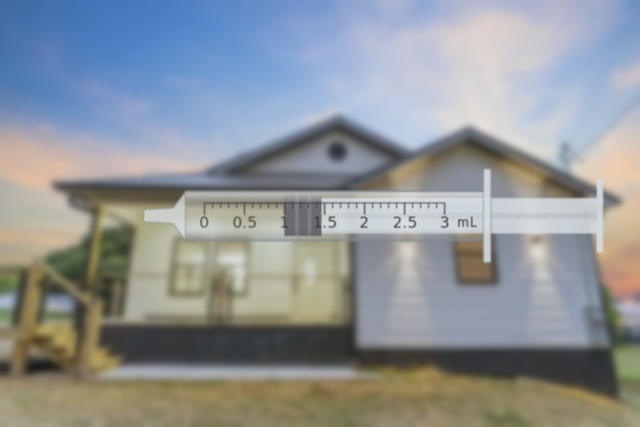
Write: 1; mL
